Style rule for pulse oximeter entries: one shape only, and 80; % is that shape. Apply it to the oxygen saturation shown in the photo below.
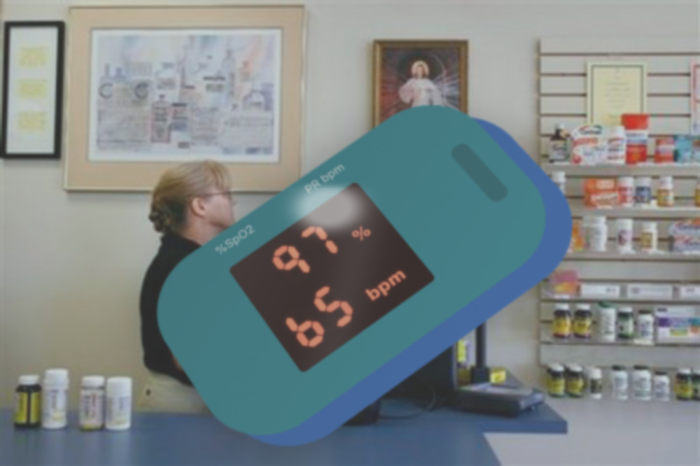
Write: 97; %
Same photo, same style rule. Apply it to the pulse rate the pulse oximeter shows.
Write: 65; bpm
